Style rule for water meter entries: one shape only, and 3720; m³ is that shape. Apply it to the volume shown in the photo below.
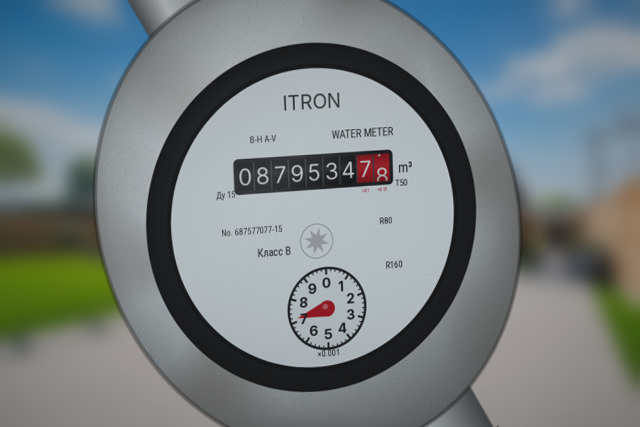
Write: 879534.777; m³
